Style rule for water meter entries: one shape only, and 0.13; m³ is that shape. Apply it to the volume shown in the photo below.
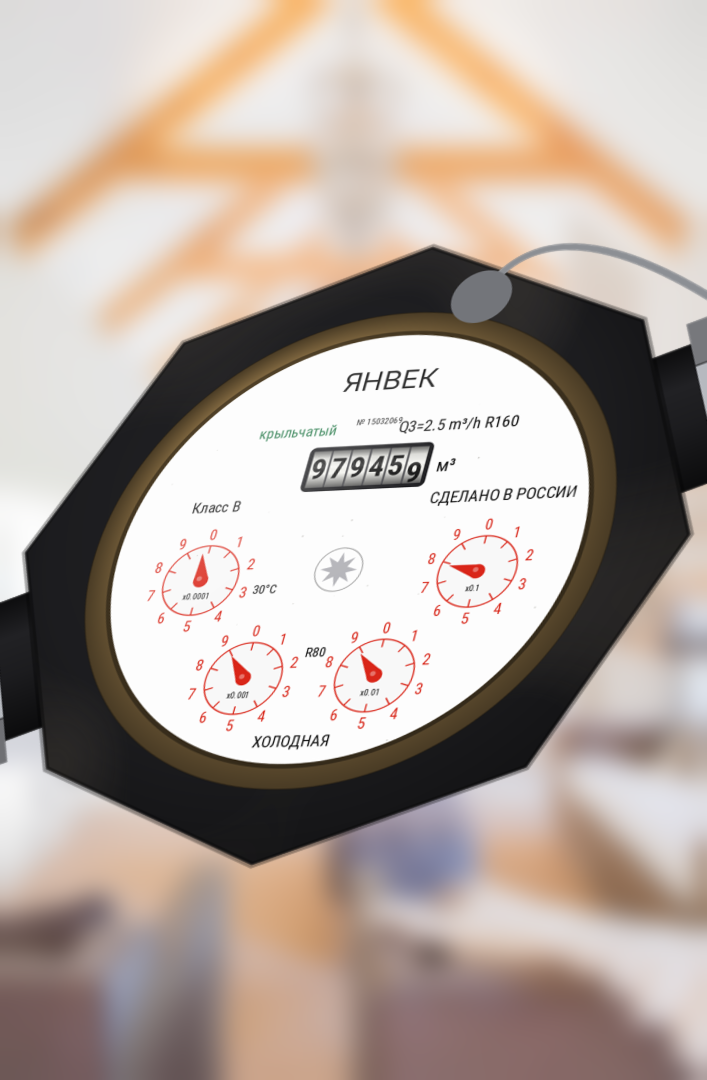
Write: 979458.7889; m³
